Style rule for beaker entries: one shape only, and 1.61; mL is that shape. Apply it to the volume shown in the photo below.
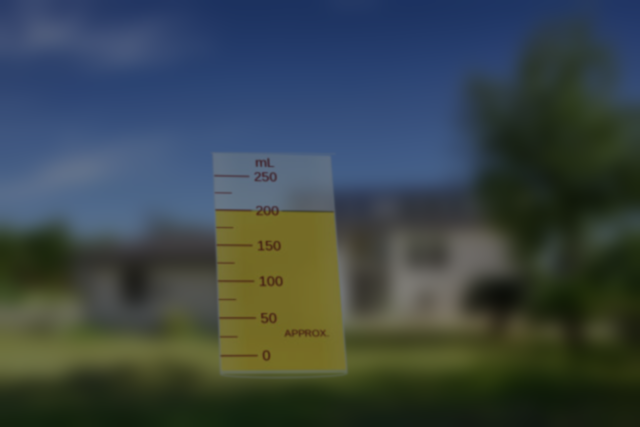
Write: 200; mL
